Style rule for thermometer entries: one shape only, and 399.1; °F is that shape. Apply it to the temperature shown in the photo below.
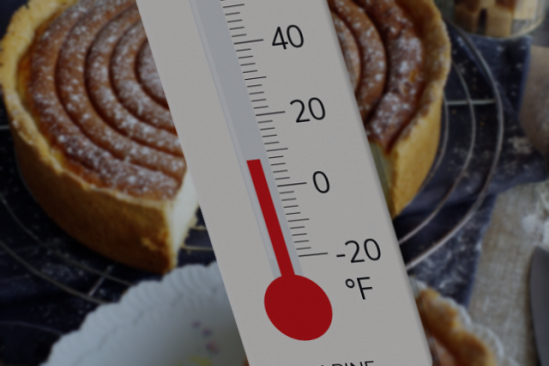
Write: 8; °F
